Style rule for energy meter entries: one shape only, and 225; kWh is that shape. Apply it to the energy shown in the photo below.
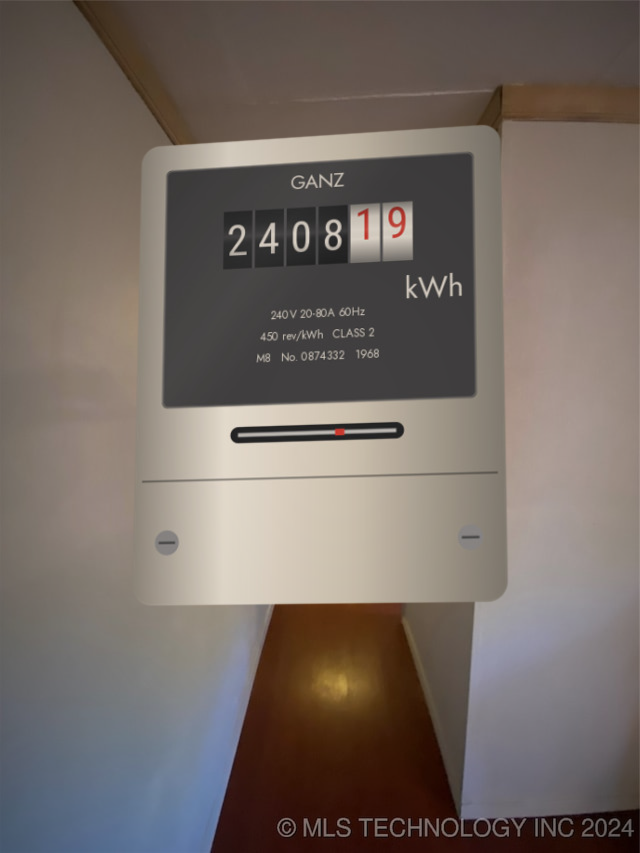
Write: 2408.19; kWh
